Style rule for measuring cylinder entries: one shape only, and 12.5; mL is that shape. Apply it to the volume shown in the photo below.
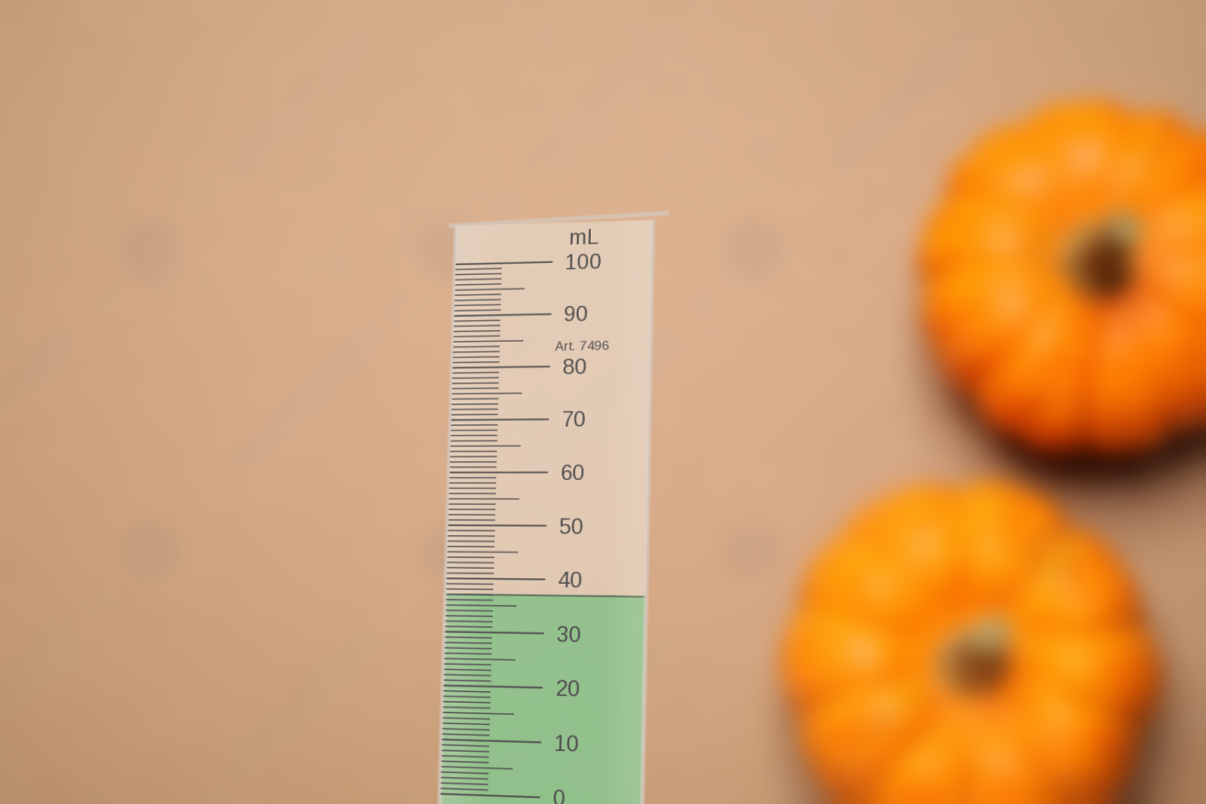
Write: 37; mL
